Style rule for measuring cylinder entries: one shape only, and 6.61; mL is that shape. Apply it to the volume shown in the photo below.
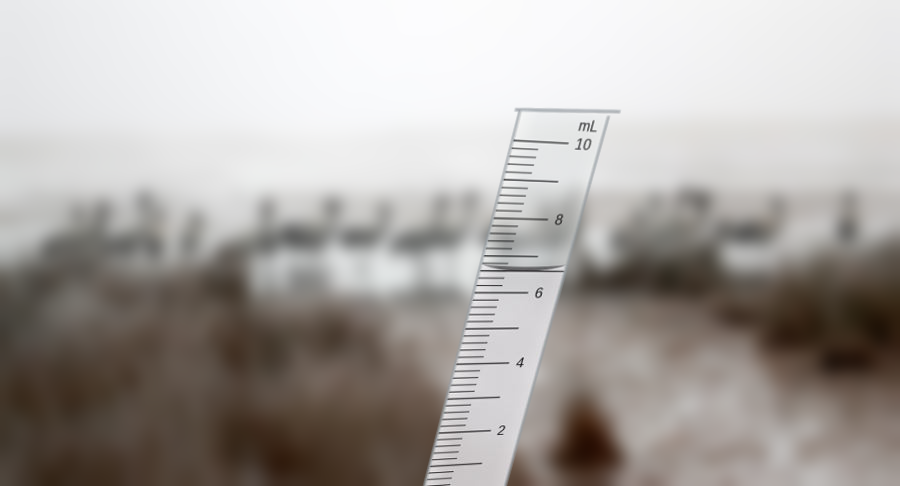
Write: 6.6; mL
